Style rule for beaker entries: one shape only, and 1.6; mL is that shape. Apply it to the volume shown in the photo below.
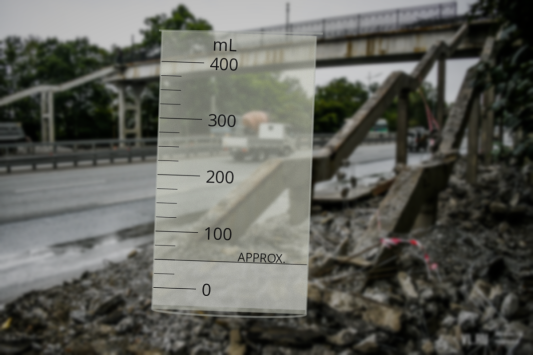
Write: 50; mL
